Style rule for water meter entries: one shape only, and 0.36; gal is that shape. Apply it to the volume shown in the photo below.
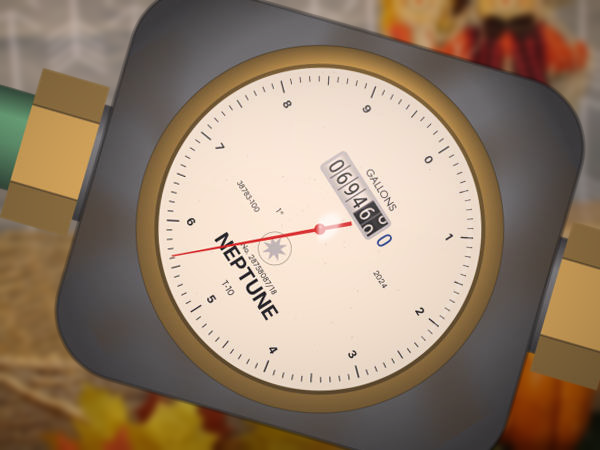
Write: 694685.6; gal
